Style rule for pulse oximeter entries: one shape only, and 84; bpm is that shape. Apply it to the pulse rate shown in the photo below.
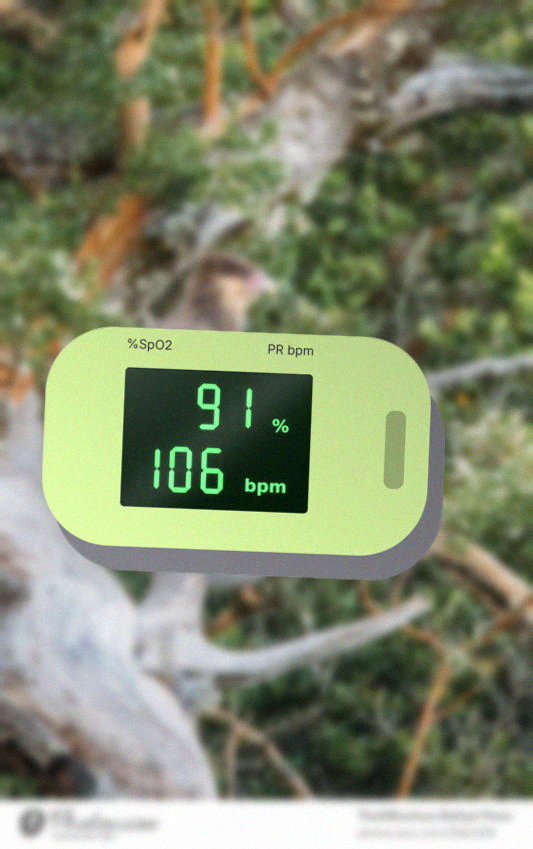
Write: 106; bpm
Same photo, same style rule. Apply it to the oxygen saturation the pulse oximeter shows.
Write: 91; %
